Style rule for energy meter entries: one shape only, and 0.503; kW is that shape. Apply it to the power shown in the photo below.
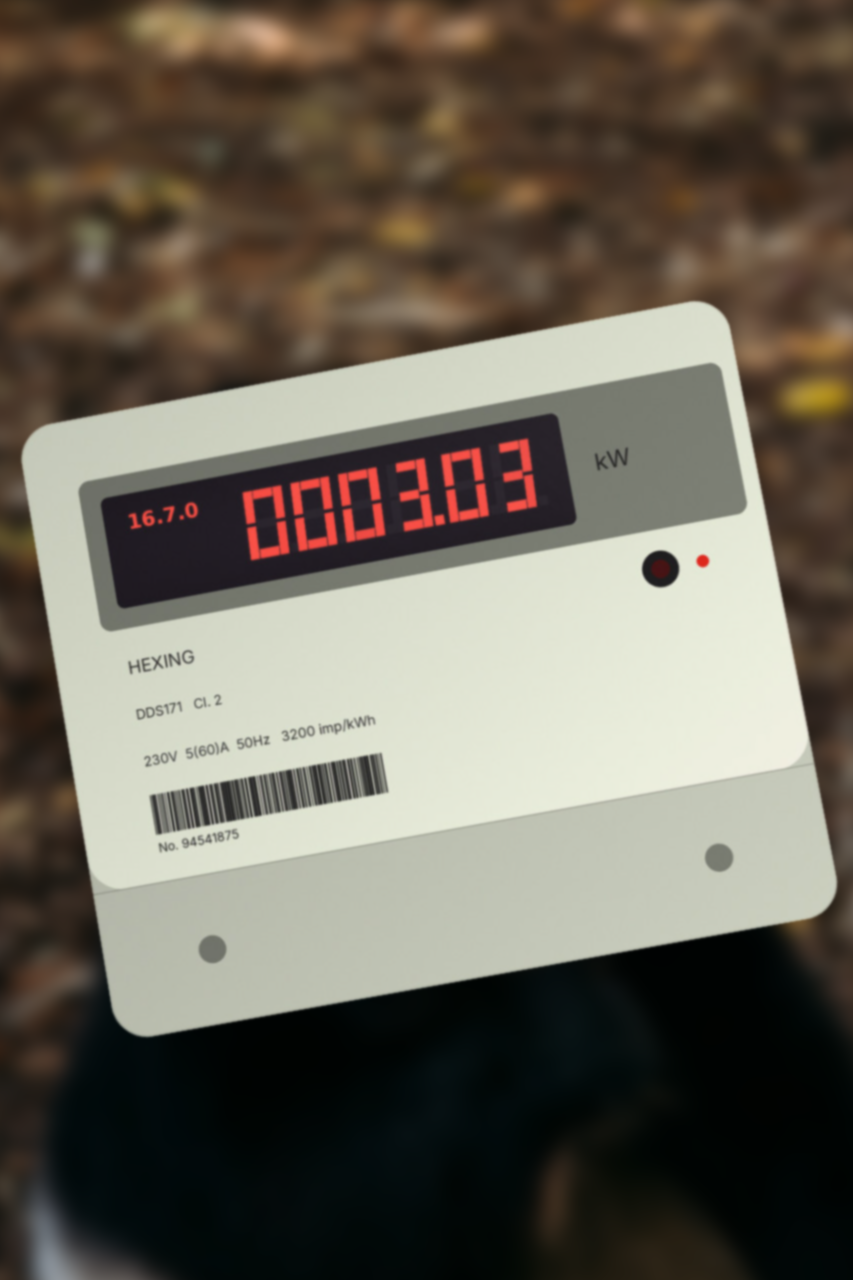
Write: 3.03; kW
